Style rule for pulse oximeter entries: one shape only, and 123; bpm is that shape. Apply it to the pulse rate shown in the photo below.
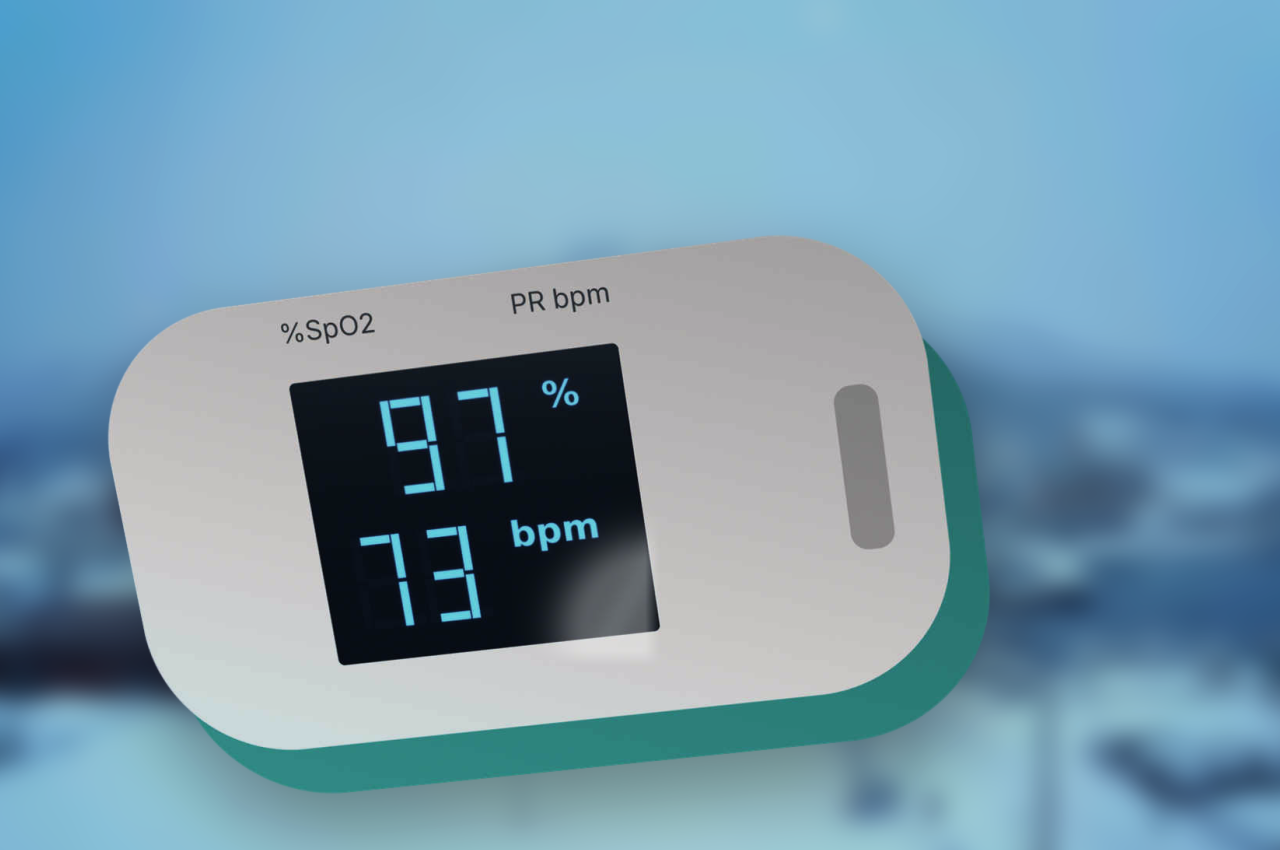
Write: 73; bpm
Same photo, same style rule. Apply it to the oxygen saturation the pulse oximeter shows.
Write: 97; %
